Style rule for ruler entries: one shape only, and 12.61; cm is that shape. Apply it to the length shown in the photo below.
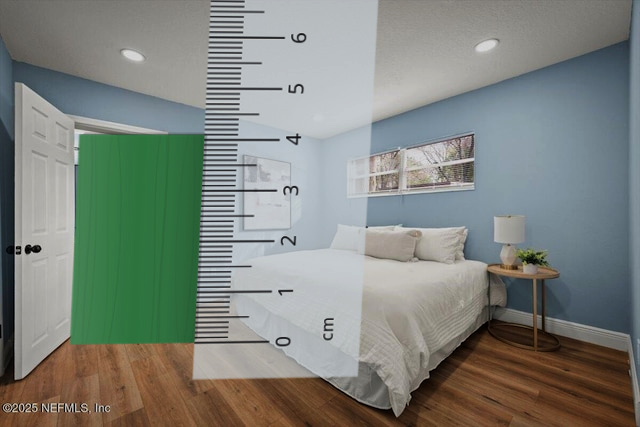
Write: 4.1; cm
